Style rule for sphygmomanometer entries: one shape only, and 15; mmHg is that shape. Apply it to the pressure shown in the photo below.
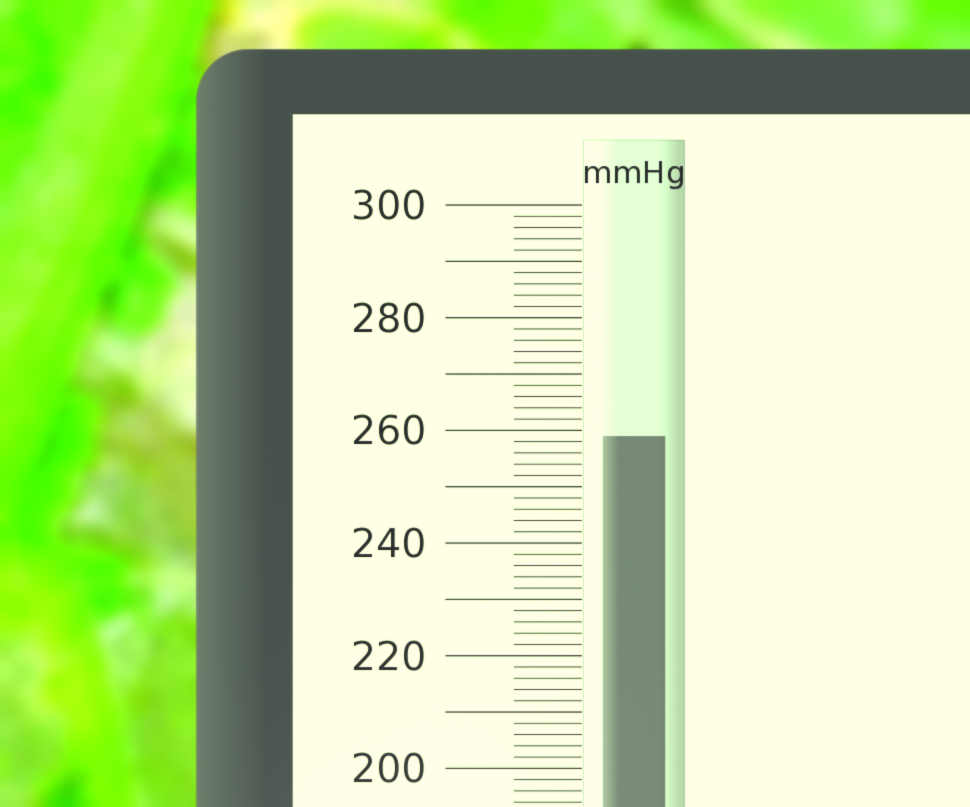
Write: 259; mmHg
